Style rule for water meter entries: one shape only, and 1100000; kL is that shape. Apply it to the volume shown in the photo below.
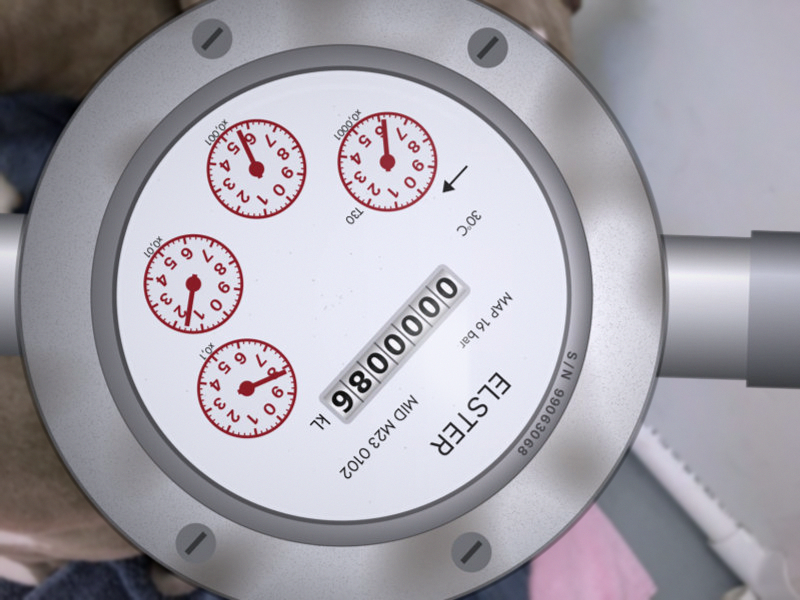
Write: 86.8156; kL
